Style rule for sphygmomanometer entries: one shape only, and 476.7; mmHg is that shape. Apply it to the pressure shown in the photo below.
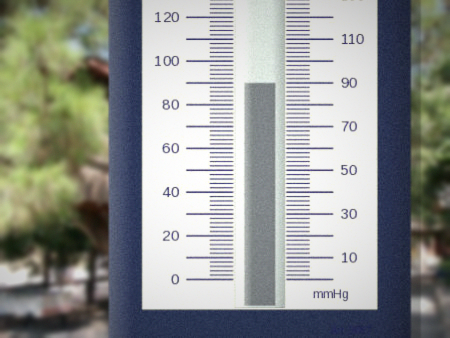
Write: 90; mmHg
